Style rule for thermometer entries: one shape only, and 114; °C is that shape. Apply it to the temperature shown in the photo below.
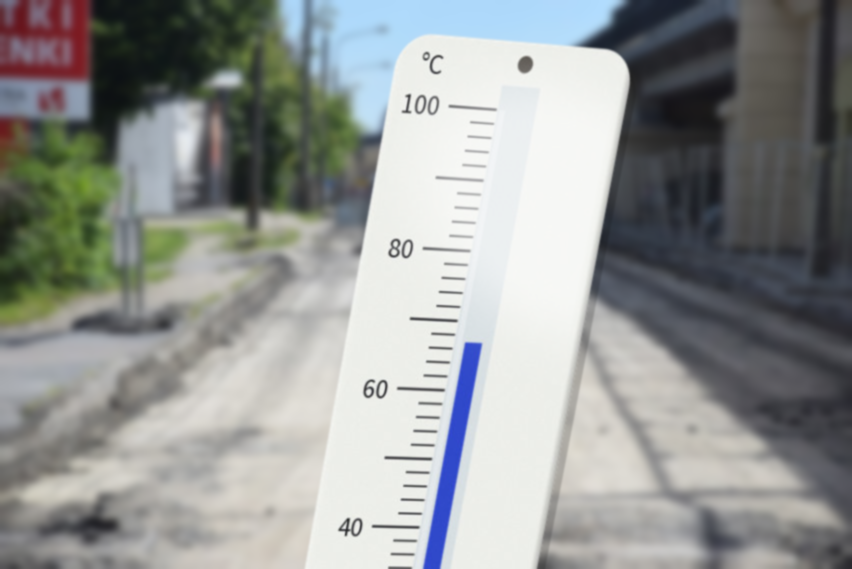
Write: 67; °C
